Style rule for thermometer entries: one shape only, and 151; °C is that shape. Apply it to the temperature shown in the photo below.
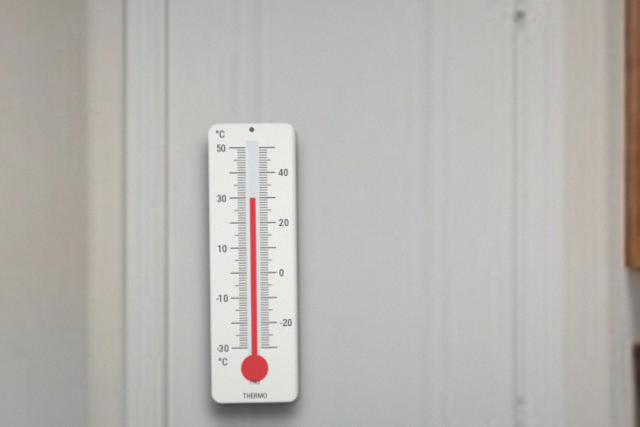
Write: 30; °C
